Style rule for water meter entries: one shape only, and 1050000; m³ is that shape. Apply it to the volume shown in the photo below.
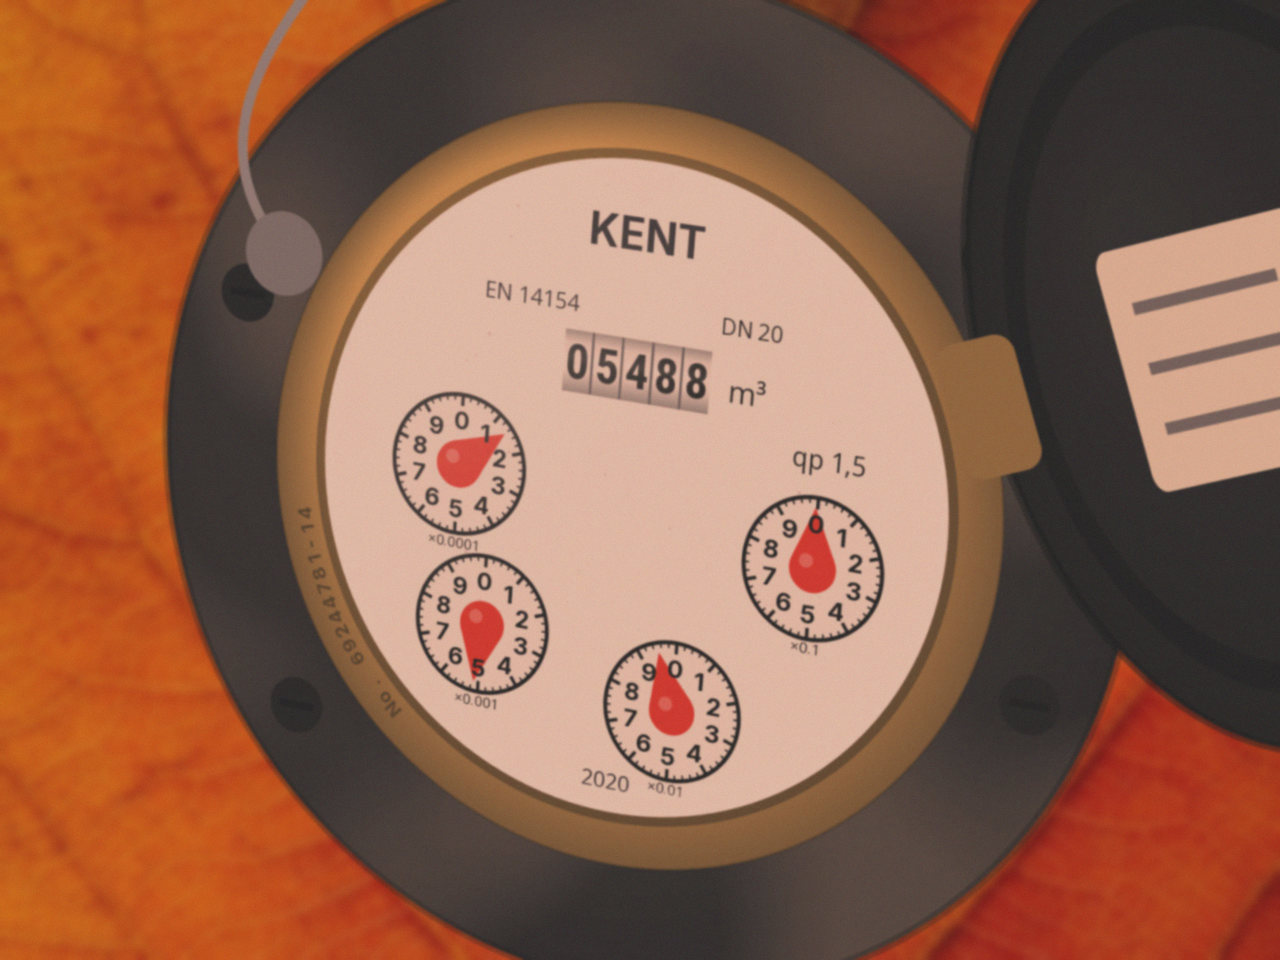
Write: 5487.9951; m³
